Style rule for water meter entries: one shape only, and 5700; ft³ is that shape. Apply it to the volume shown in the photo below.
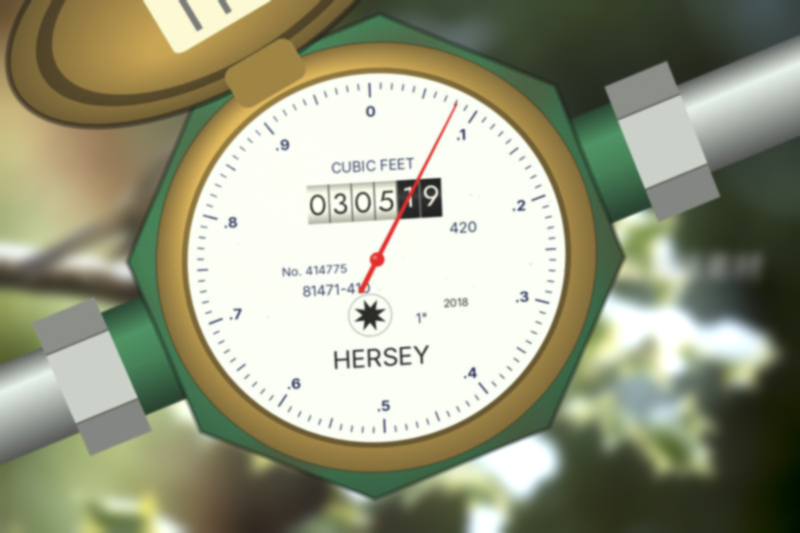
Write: 30519.08; ft³
